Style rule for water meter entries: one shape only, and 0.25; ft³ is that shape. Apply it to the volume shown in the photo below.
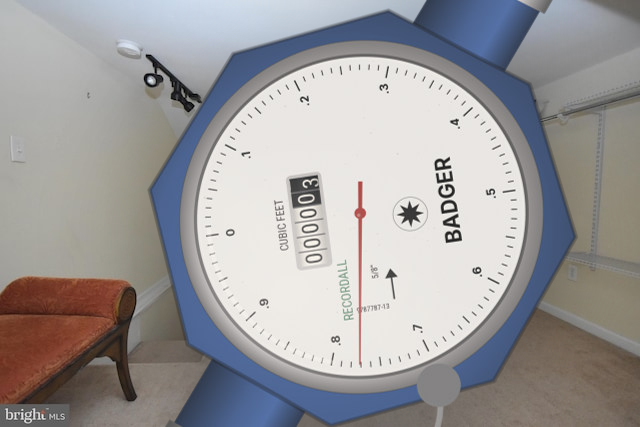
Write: 2.77; ft³
